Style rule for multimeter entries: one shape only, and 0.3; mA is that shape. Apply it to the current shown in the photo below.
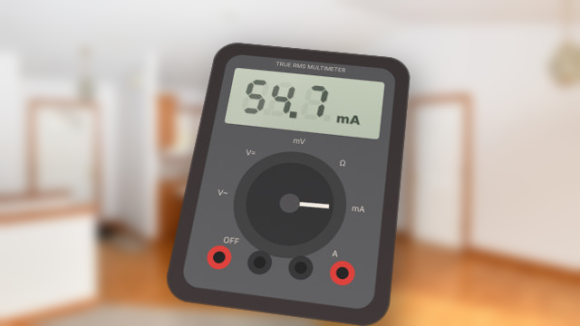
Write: 54.7; mA
